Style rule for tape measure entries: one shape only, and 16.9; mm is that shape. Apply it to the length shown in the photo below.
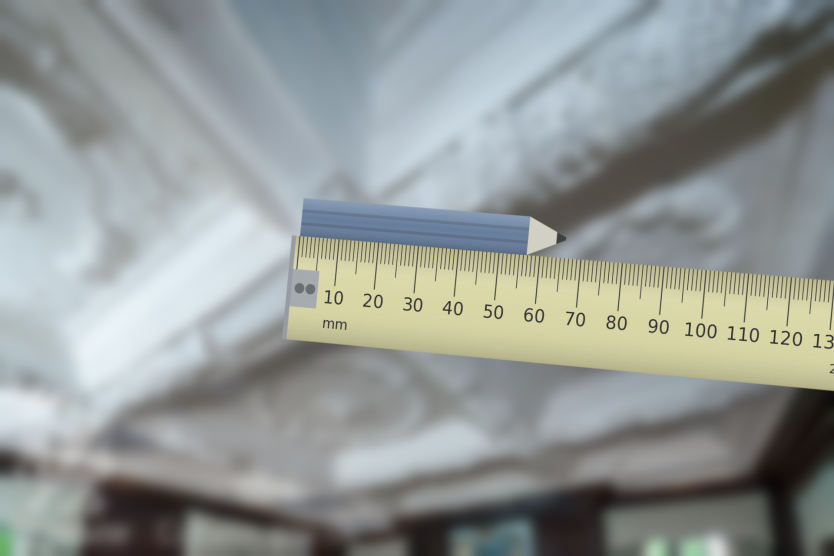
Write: 66; mm
